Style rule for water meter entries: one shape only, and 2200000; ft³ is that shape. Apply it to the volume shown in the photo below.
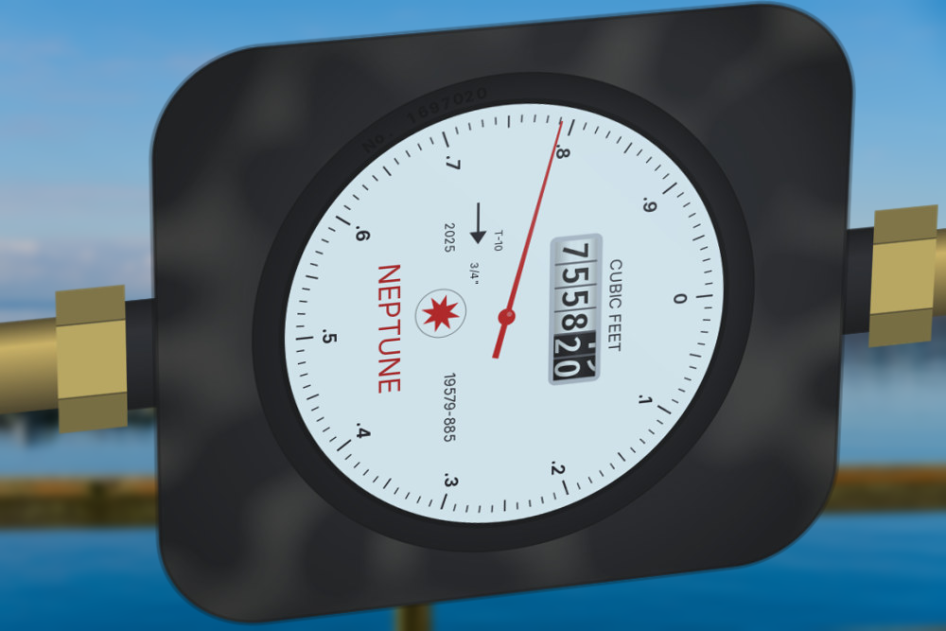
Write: 755819.79; ft³
